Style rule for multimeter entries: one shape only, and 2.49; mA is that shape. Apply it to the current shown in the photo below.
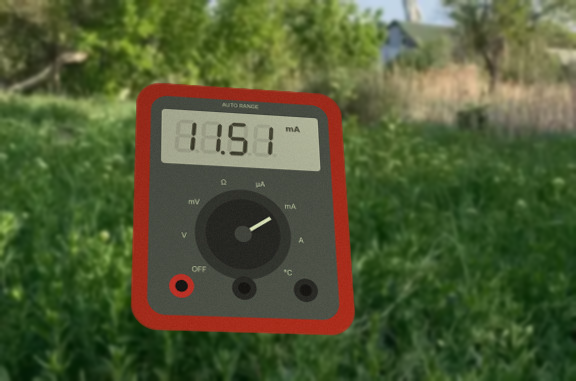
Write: 11.51; mA
